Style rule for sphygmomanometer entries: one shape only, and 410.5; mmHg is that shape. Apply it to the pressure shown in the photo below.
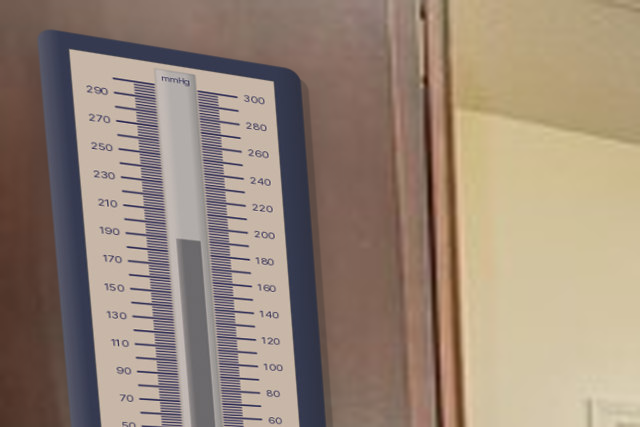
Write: 190; mmHg
